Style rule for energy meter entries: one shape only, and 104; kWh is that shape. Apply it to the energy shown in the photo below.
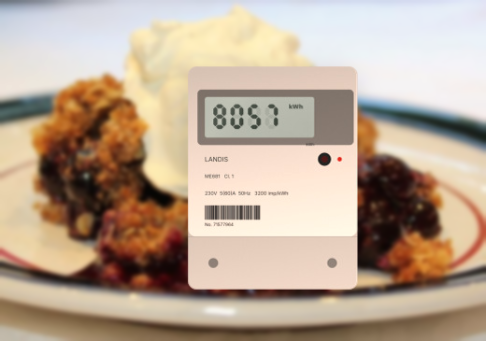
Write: 8057; kWh
